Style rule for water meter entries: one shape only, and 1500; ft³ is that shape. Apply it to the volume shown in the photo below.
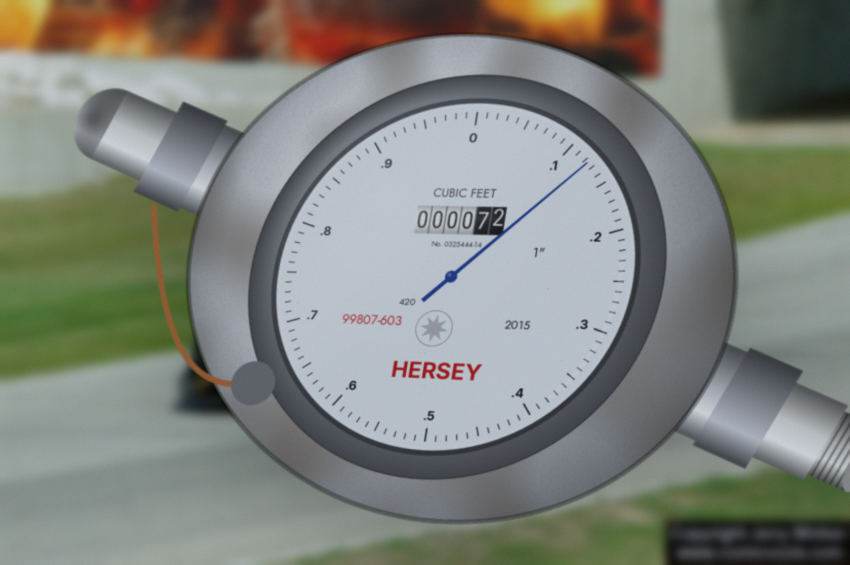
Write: 72.12; ft³
